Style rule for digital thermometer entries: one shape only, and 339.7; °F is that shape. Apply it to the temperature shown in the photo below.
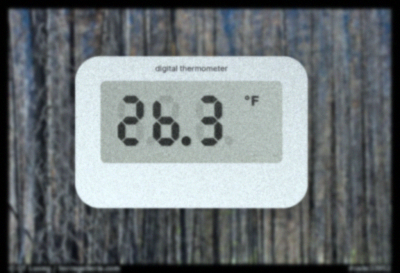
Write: 26.3; °F
